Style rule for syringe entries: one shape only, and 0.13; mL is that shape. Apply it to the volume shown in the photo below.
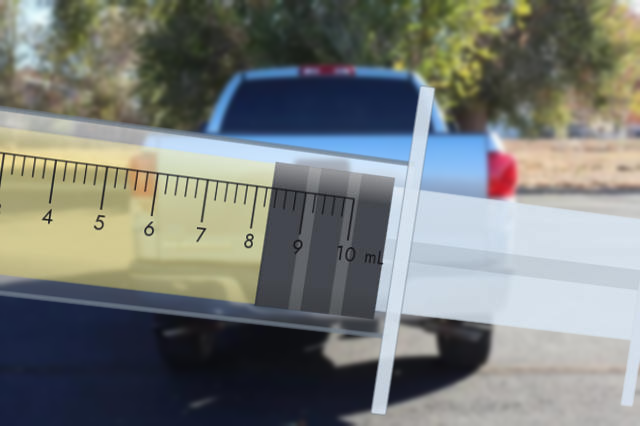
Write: 8.3; mL
